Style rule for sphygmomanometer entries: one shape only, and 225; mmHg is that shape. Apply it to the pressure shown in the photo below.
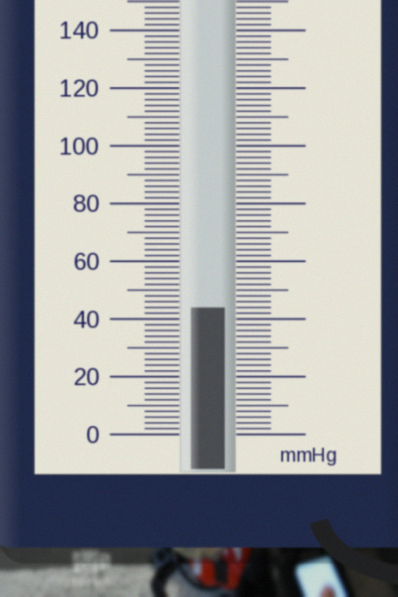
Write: 44; mmHg
